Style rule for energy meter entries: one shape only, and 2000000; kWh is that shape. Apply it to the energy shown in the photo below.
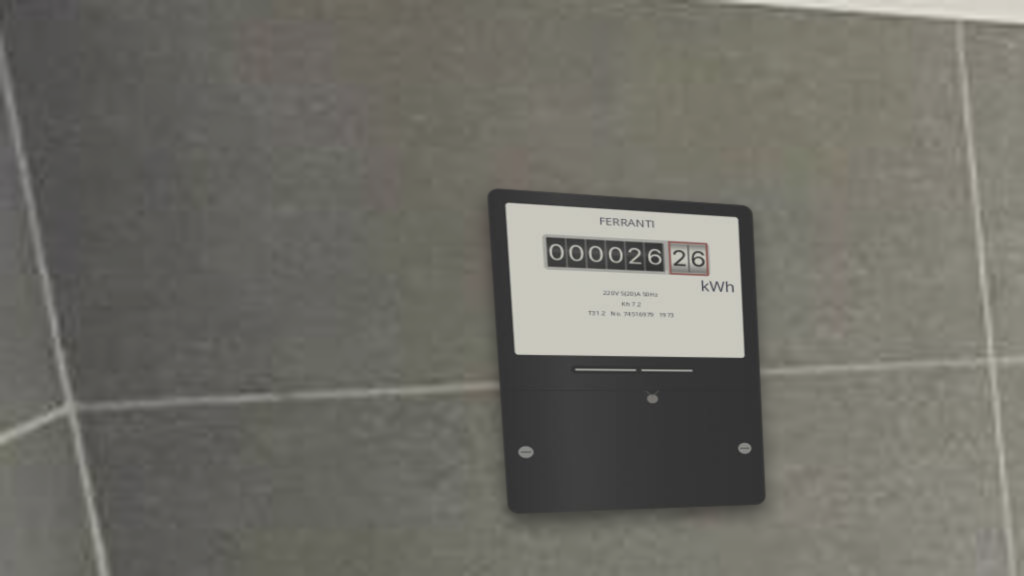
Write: 26.26; kWh
